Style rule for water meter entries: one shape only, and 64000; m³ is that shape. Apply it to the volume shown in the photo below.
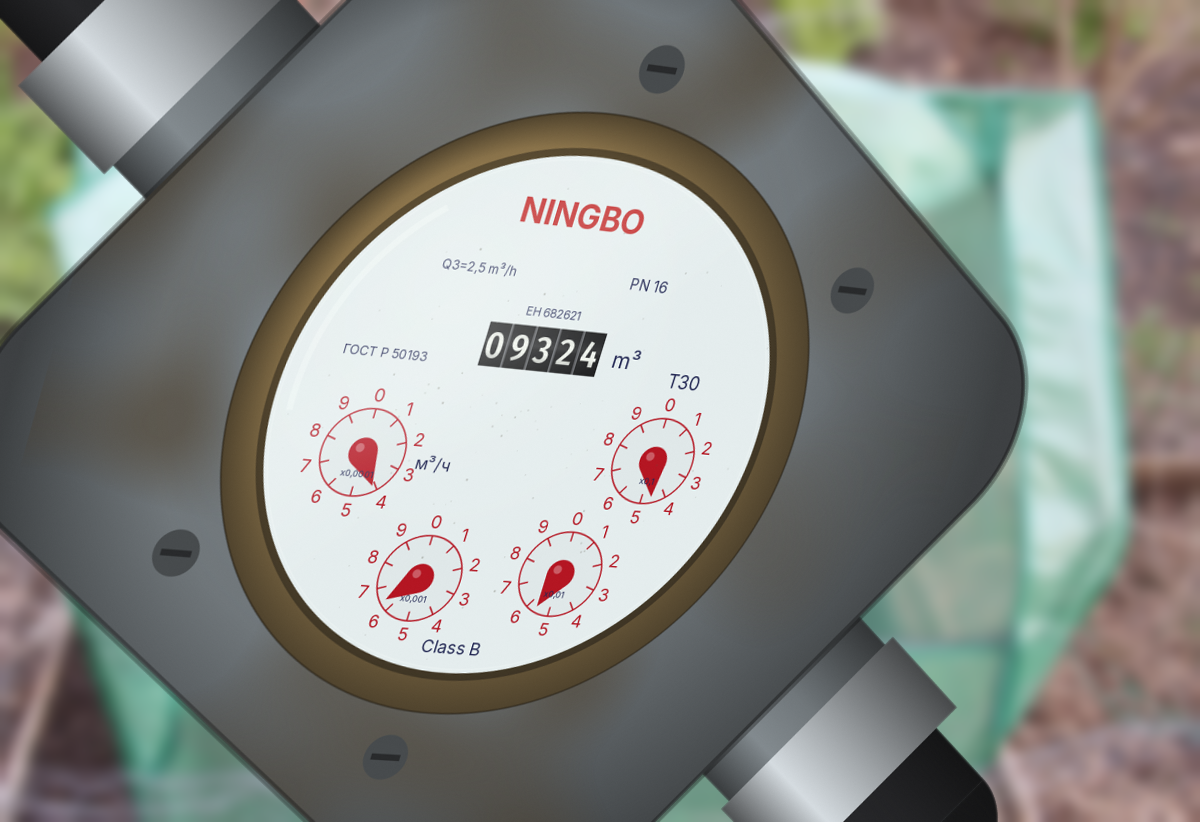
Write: 9324.4564; m³
